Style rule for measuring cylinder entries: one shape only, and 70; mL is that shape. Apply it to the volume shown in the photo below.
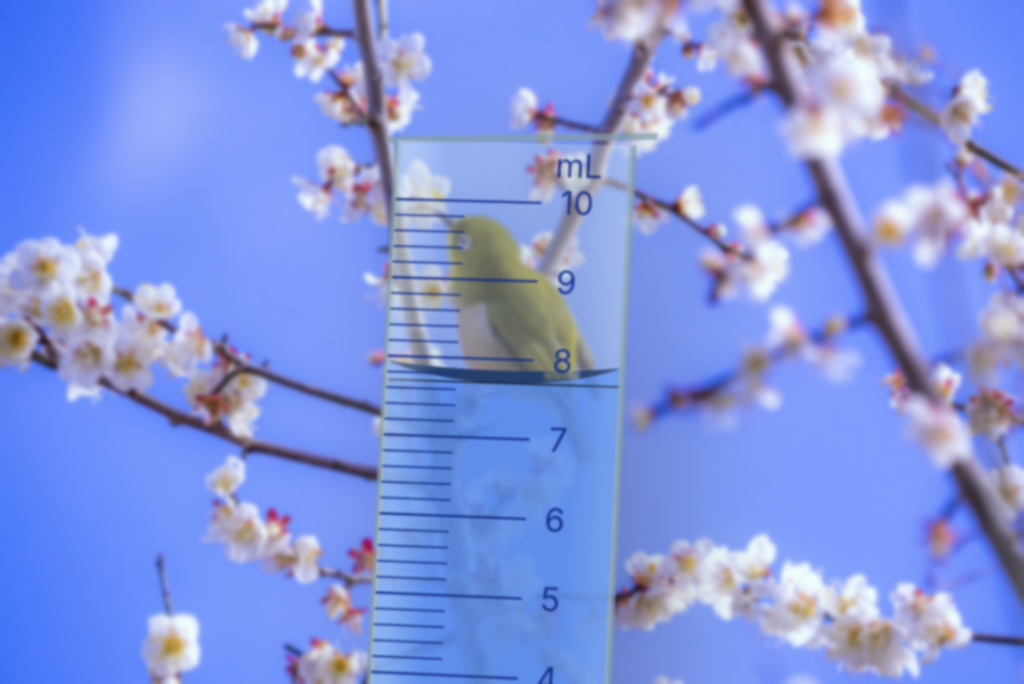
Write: 7.7; mL
